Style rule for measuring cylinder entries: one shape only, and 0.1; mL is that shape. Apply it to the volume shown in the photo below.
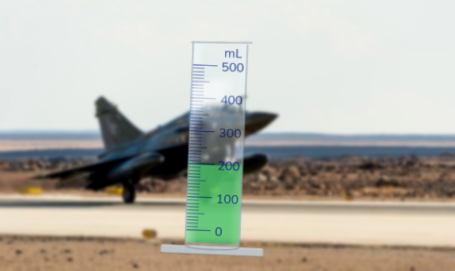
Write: 200; mL
